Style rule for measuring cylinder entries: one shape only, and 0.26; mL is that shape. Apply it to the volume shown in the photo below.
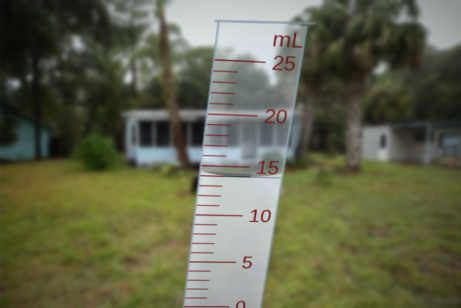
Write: 14; mL
